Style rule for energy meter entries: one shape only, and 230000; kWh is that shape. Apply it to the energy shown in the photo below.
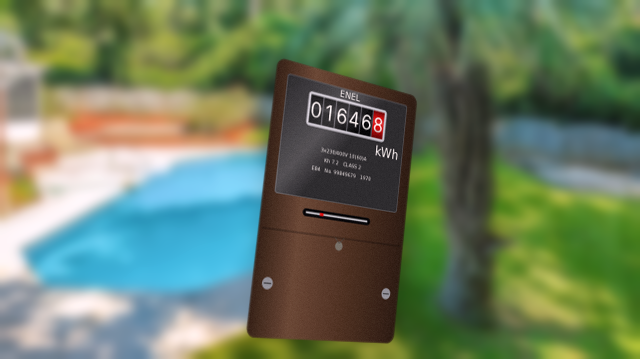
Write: 1646.8; kWh
